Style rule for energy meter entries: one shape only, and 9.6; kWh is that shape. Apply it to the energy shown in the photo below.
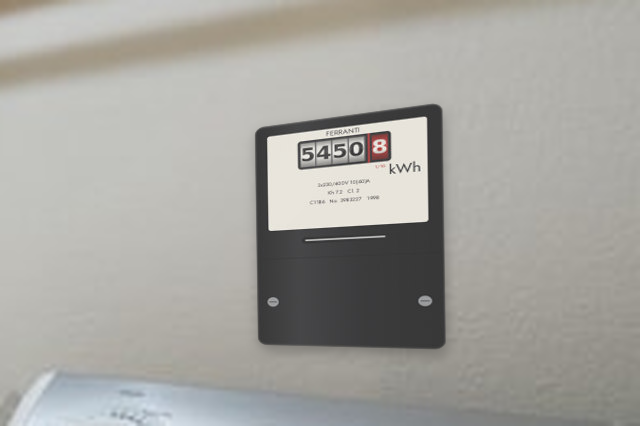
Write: 5450.8; kWh
